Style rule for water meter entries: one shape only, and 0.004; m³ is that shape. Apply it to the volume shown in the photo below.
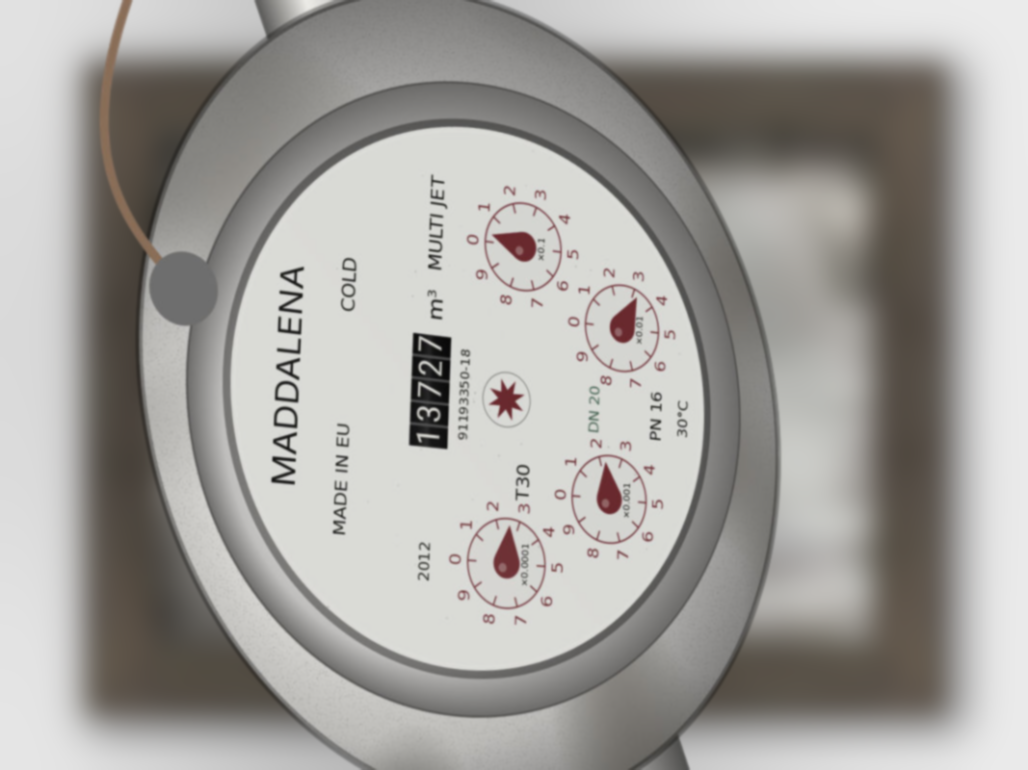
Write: 13727.0322; m³
